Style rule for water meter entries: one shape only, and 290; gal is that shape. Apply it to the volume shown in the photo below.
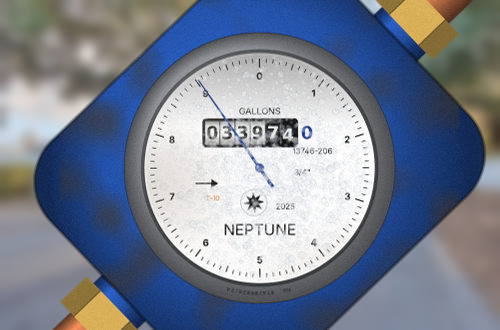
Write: 339739.0; gal
